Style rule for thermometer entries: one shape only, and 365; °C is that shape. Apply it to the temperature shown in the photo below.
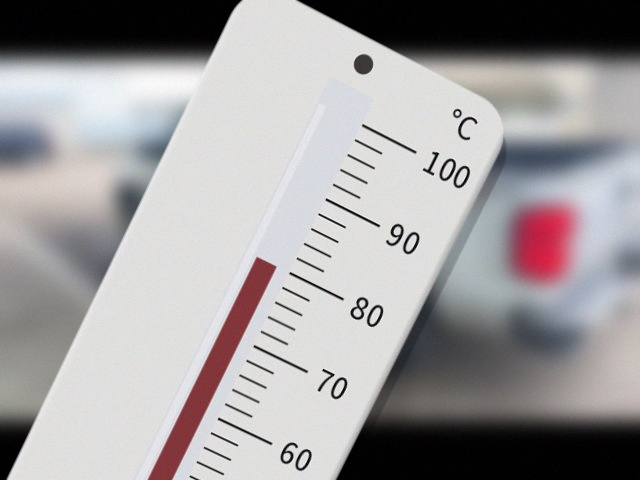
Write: 80; °C
